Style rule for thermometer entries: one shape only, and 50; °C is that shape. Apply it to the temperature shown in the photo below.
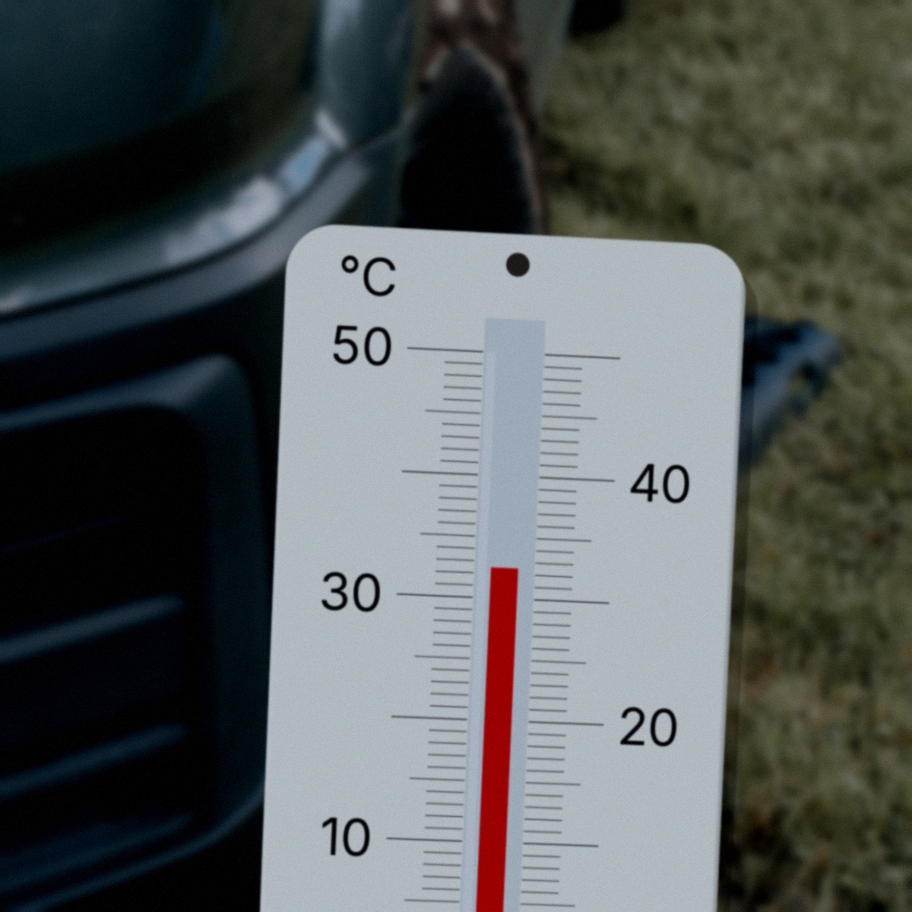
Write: 32.5; °C
